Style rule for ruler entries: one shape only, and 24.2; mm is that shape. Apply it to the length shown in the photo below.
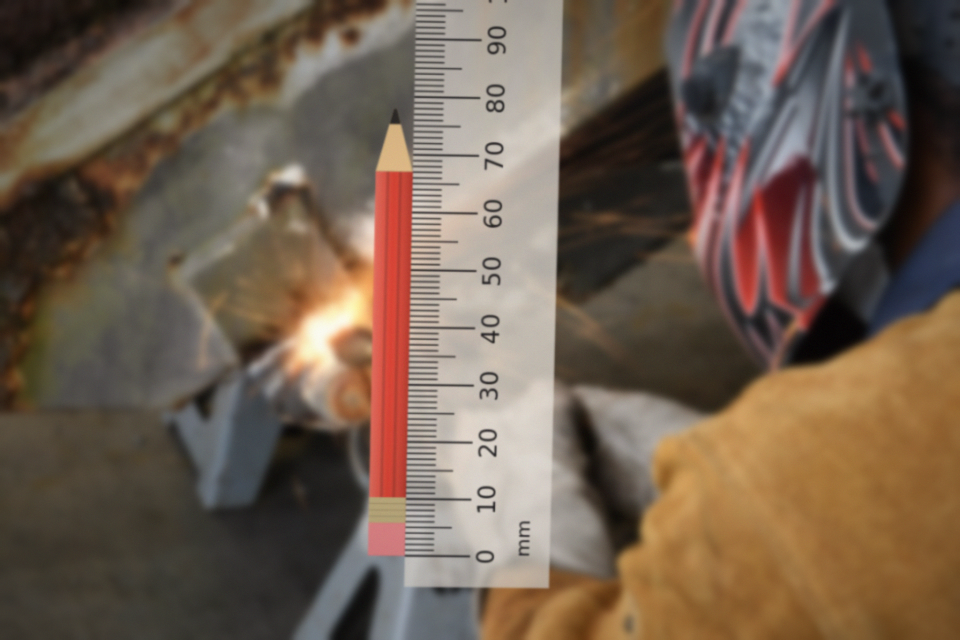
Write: 78; mm
